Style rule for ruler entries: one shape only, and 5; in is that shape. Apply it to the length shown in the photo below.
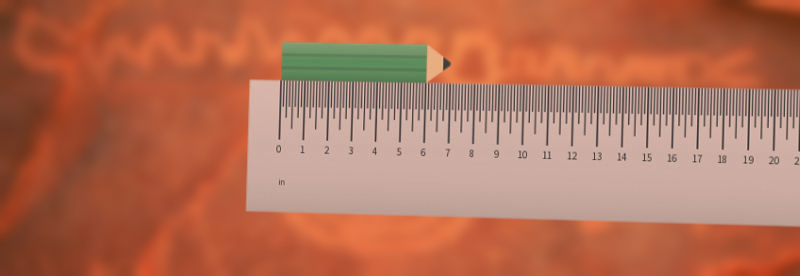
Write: 7; in
